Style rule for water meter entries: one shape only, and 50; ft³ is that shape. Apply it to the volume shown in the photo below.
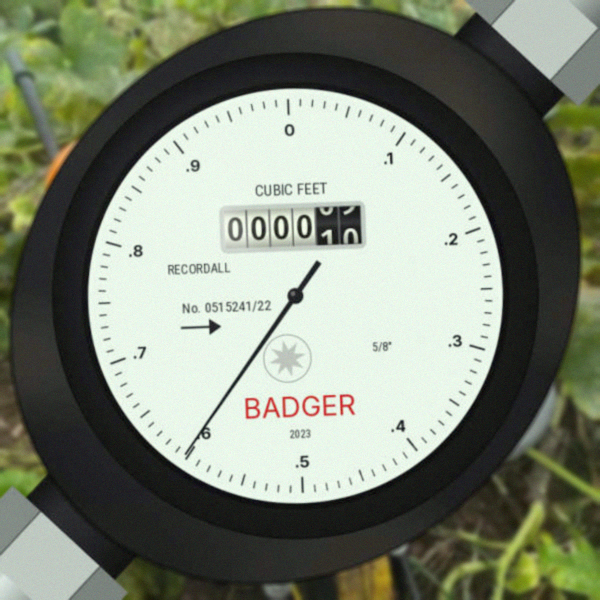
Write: 9.60; ft³
